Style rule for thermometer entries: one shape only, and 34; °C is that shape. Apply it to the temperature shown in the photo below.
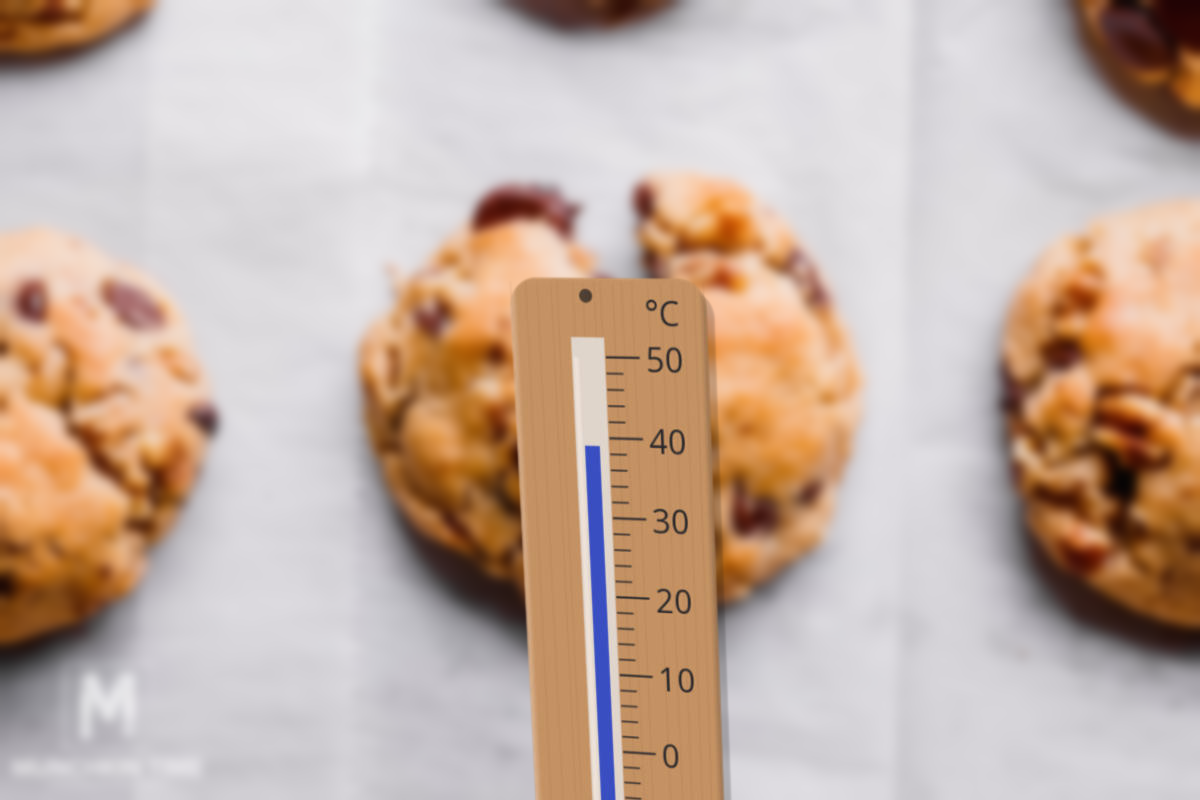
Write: 39; °C
